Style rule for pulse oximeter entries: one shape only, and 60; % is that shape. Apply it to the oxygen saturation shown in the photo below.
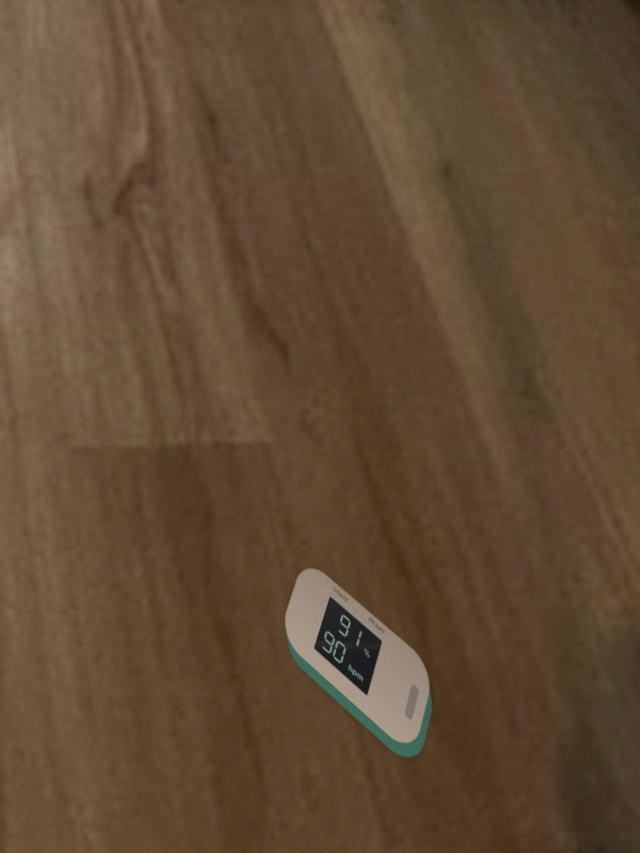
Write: 91; %
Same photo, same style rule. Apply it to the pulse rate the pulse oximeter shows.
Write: 90; bpm
